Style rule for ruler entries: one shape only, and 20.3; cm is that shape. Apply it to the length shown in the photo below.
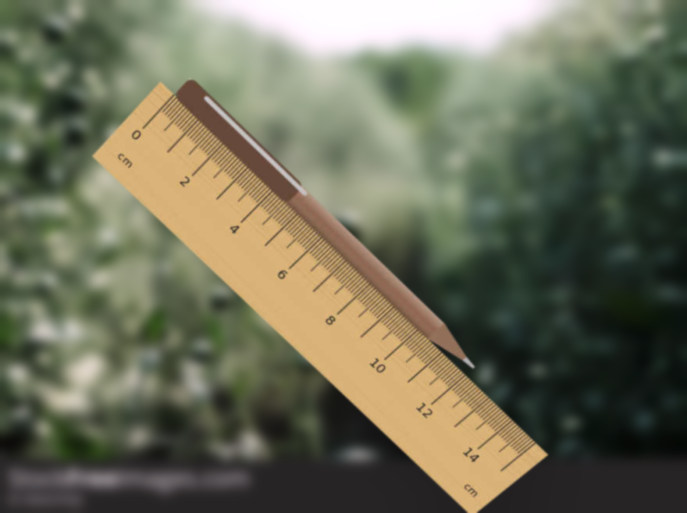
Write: 12; cm
